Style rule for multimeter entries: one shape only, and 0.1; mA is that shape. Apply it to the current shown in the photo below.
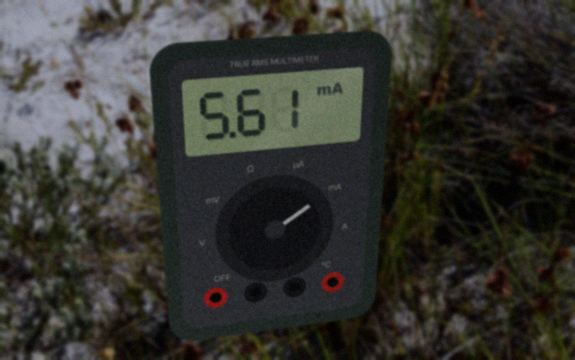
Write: 5.61; mA
